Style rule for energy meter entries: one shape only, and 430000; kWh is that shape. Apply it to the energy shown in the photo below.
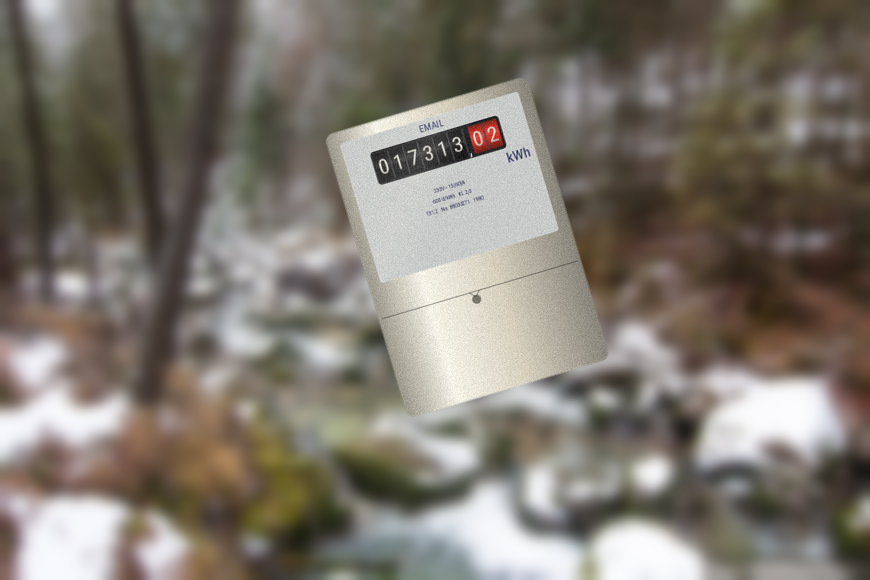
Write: 17313.02; kWh
